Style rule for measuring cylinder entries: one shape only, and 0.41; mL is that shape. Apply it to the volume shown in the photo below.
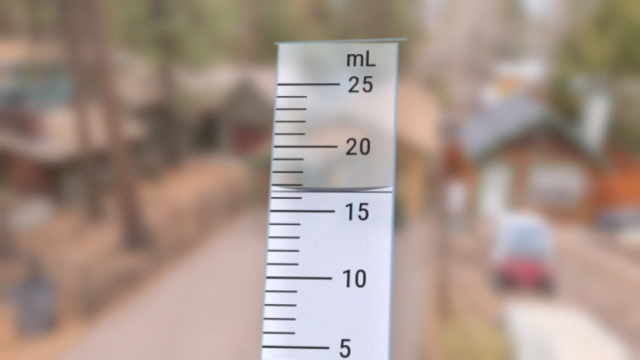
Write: 16.5; mL
